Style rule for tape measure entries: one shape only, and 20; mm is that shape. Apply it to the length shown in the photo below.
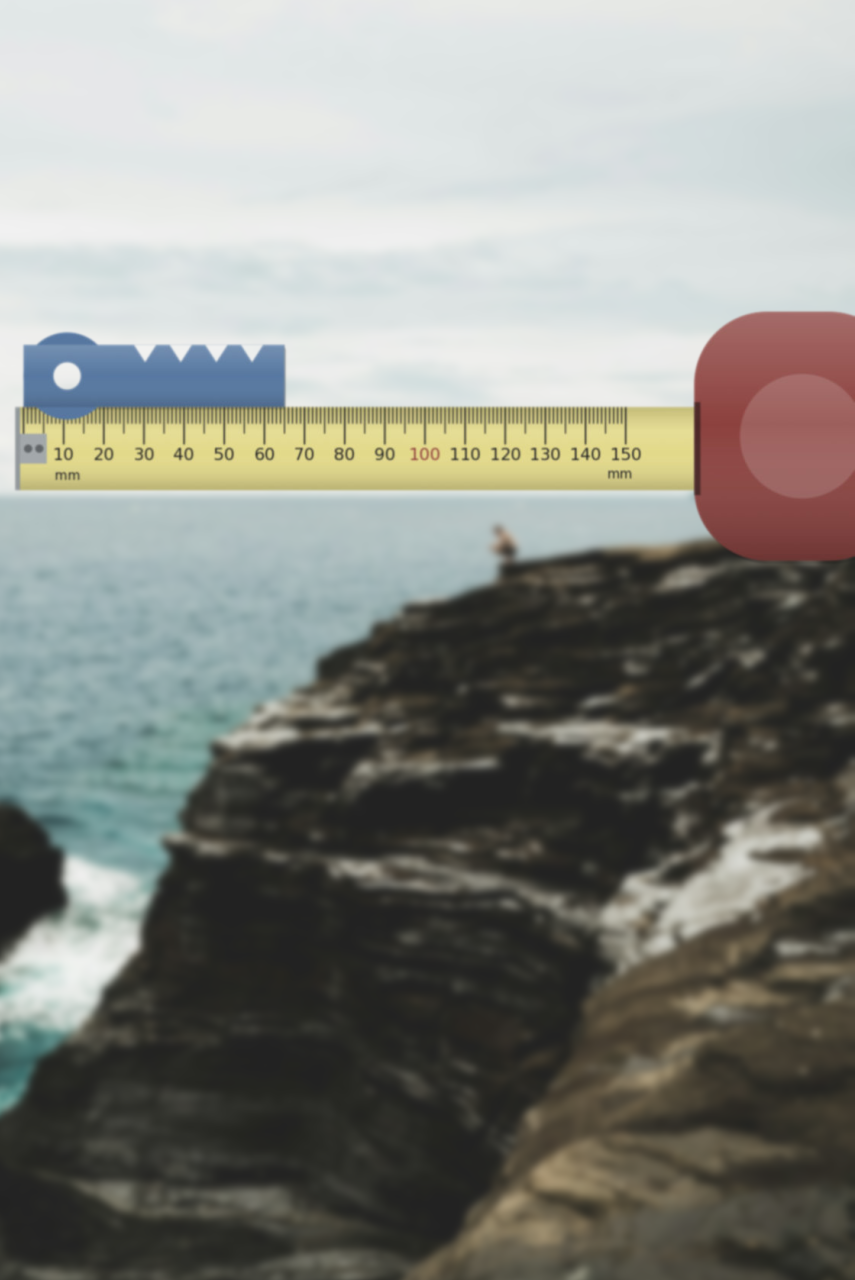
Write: 65; mm
